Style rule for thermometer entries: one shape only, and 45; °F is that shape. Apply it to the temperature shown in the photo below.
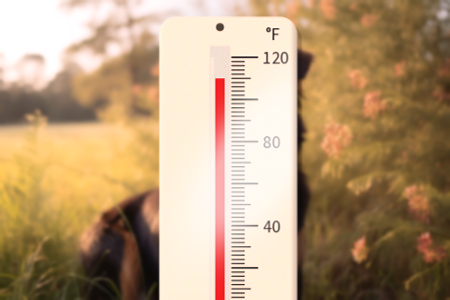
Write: 110; °F
